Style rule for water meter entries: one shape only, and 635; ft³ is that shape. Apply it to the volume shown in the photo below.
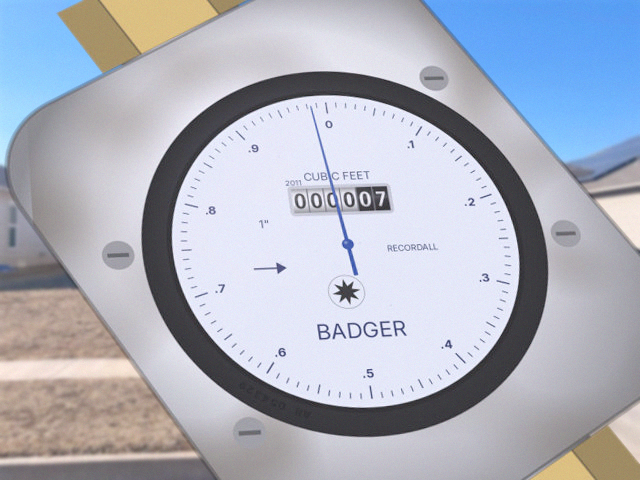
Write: 6.98; ft³
